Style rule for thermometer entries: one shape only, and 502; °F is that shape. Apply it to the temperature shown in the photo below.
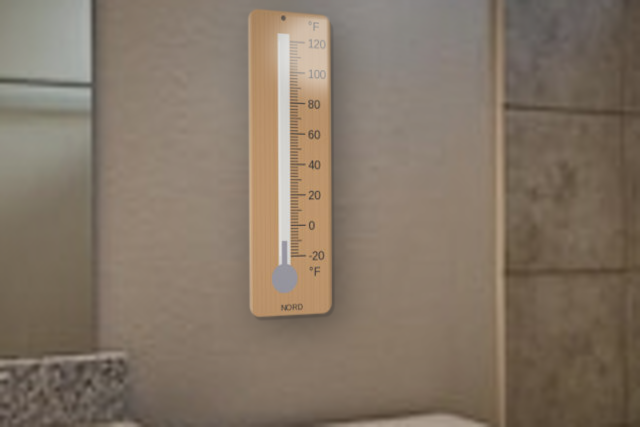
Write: -10; °F
